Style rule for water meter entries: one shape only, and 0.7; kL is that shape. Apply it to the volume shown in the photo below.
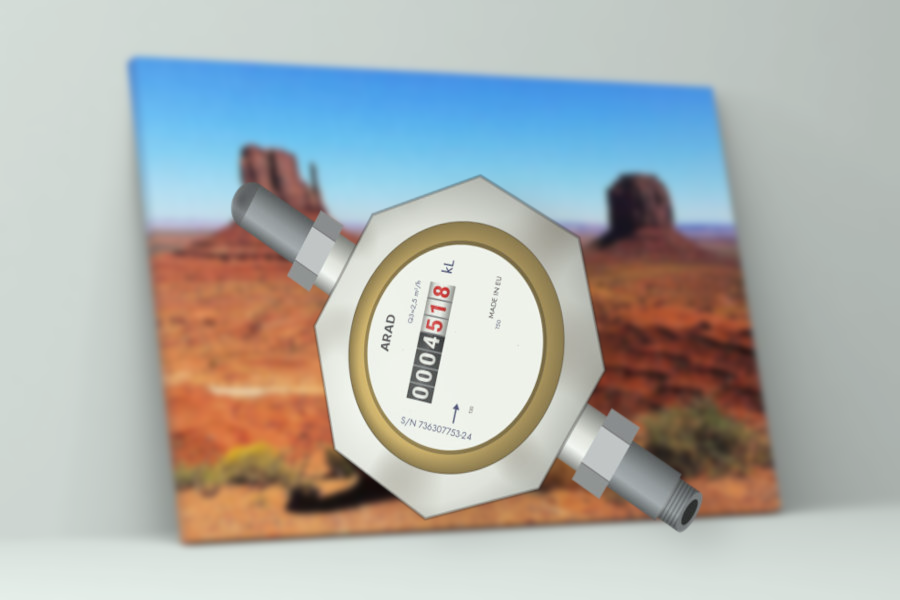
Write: 4.518; kL
